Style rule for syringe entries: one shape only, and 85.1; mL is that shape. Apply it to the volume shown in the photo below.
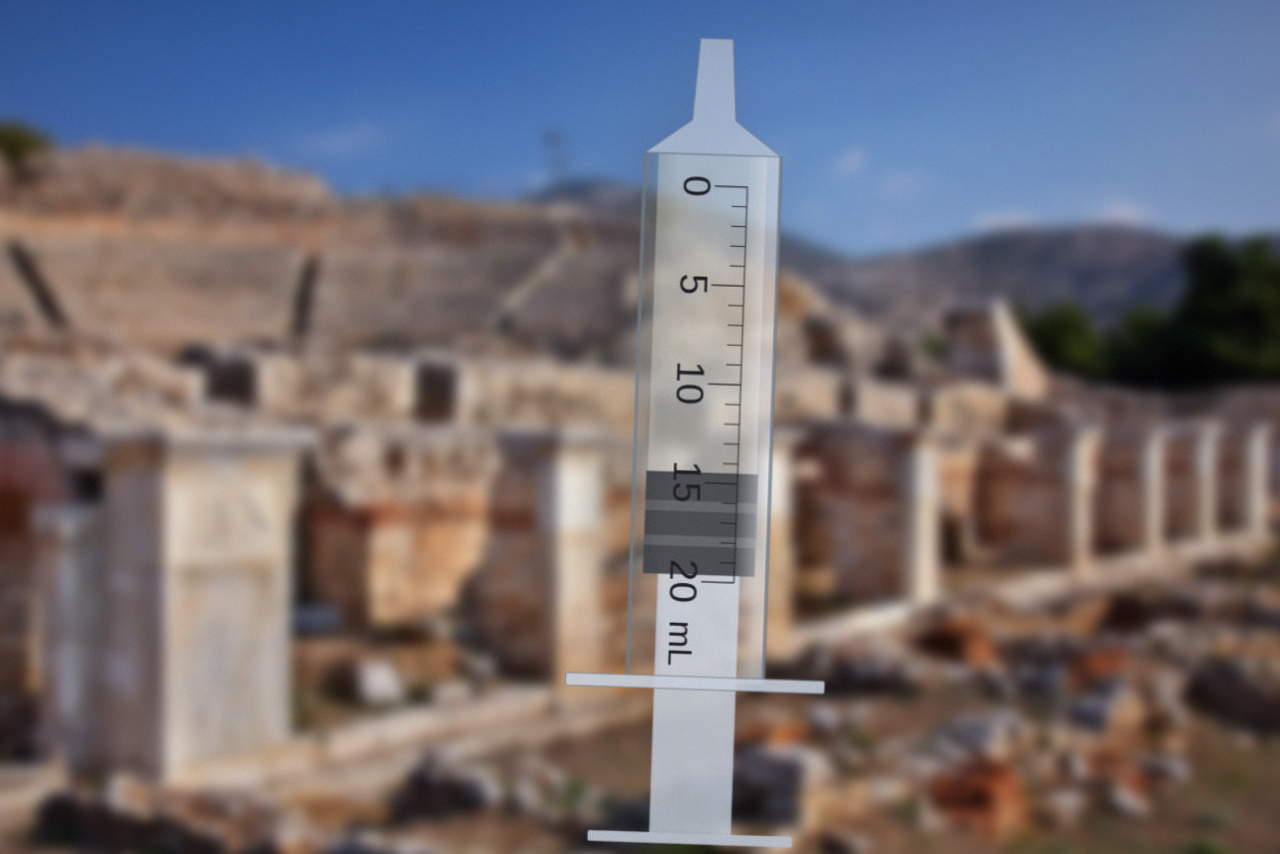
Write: 14.5; mL
